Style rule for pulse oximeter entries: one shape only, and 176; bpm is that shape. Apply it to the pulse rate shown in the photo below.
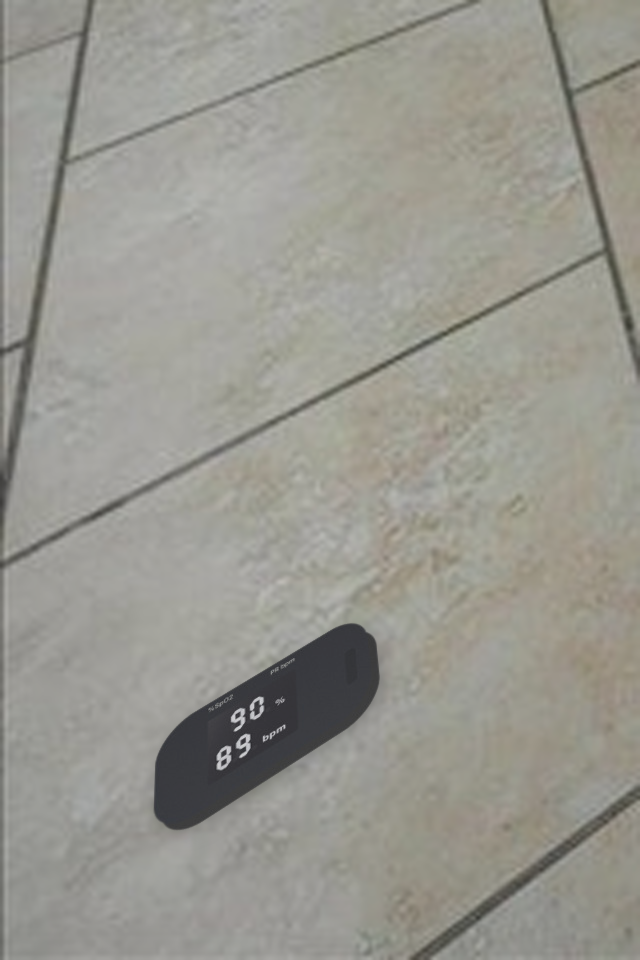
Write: 89; bpm
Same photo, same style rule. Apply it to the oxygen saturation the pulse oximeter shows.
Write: 90; %
